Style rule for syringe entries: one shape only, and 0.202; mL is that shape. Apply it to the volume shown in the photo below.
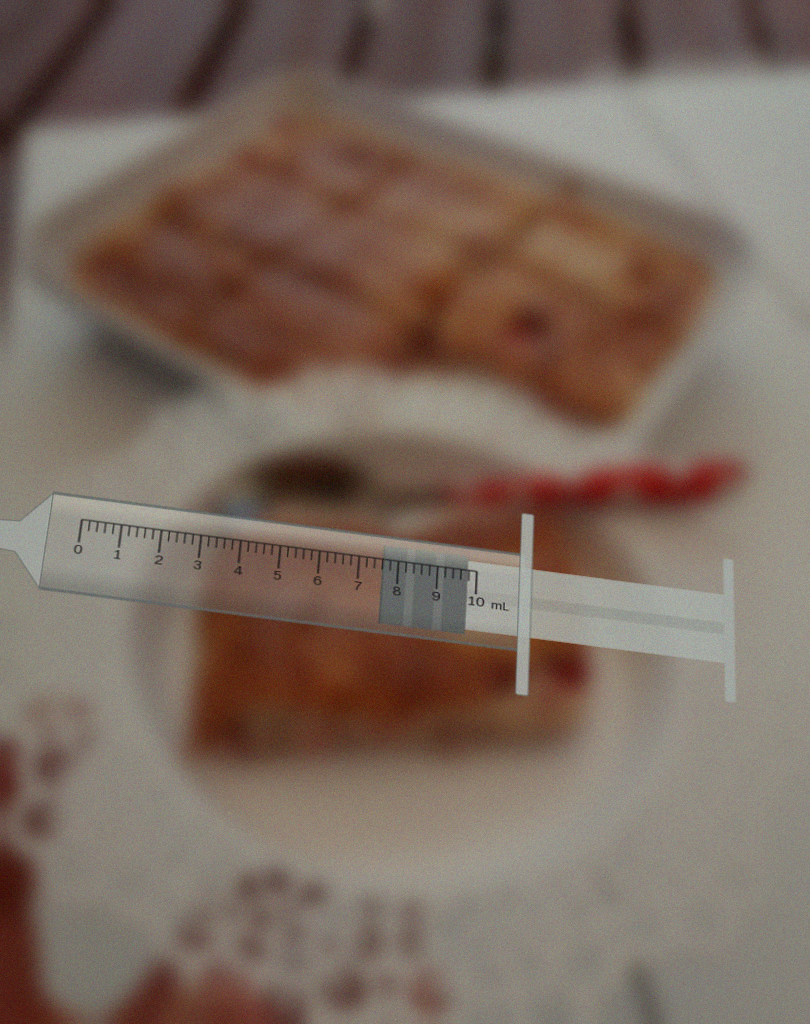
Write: 7.6; mL
